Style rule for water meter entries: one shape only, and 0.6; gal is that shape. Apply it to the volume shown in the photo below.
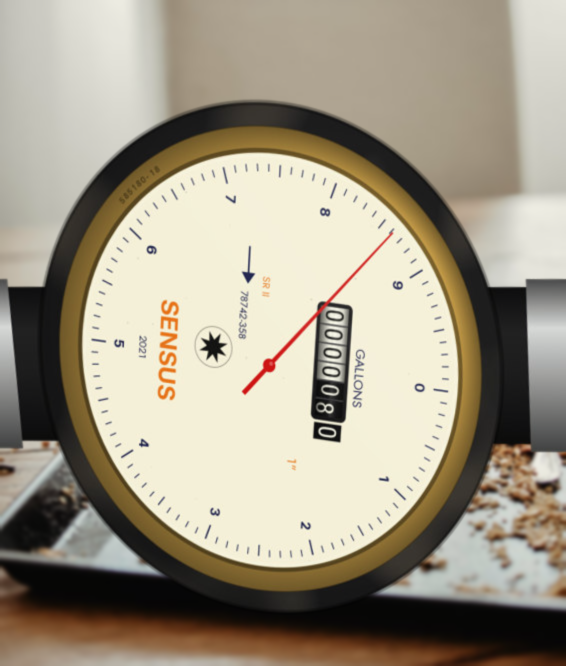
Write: 78.6; gal
